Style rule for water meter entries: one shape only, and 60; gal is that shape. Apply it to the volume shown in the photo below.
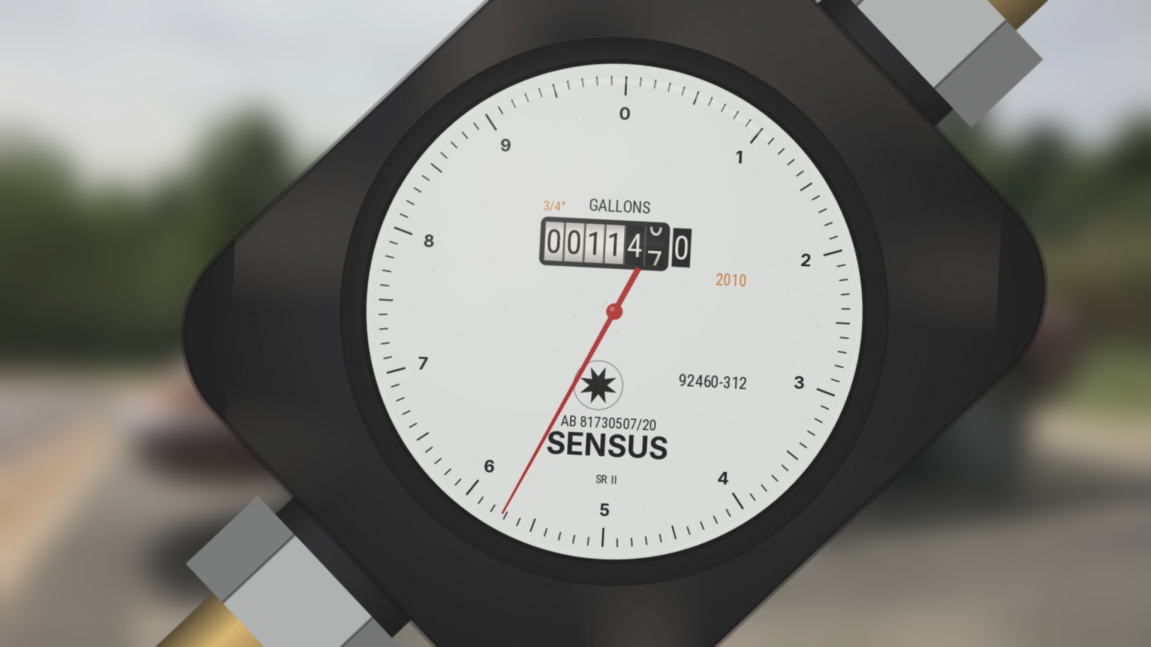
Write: 11465.7; gal
